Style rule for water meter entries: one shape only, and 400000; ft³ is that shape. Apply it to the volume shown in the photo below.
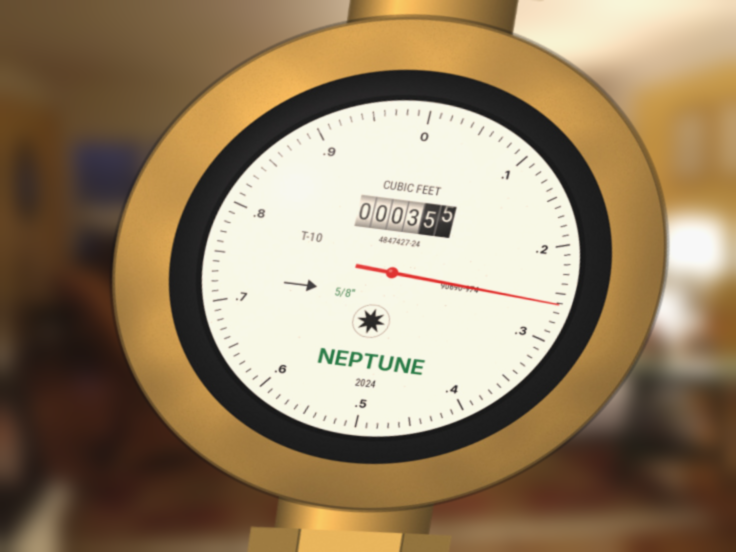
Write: 355.26; ft³
